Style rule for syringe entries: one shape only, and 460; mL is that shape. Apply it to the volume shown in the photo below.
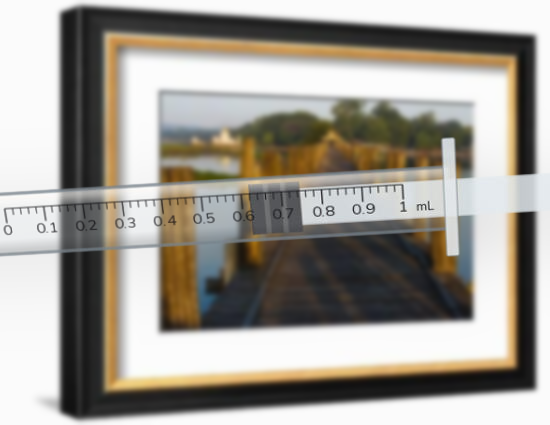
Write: 0.62; mL
